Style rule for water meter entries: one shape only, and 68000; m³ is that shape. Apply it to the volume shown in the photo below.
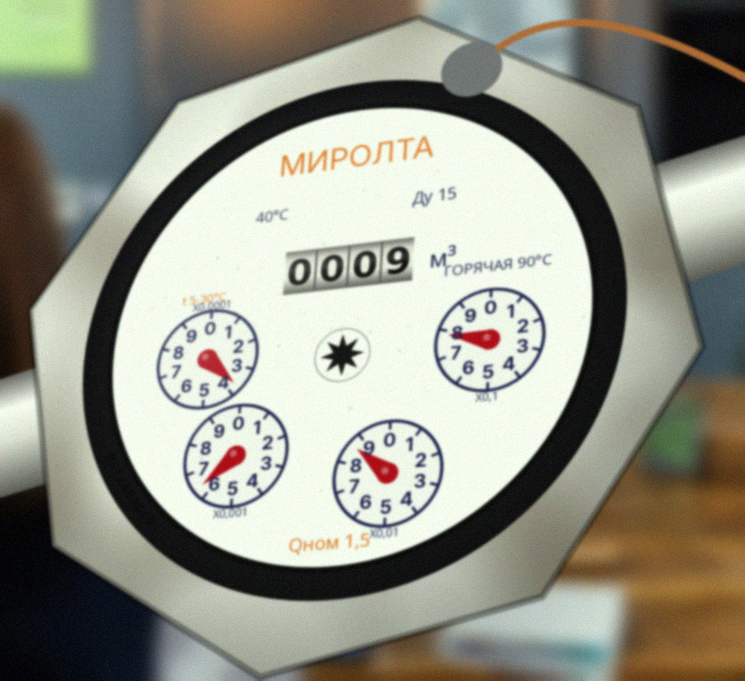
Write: 9.7863; m³
